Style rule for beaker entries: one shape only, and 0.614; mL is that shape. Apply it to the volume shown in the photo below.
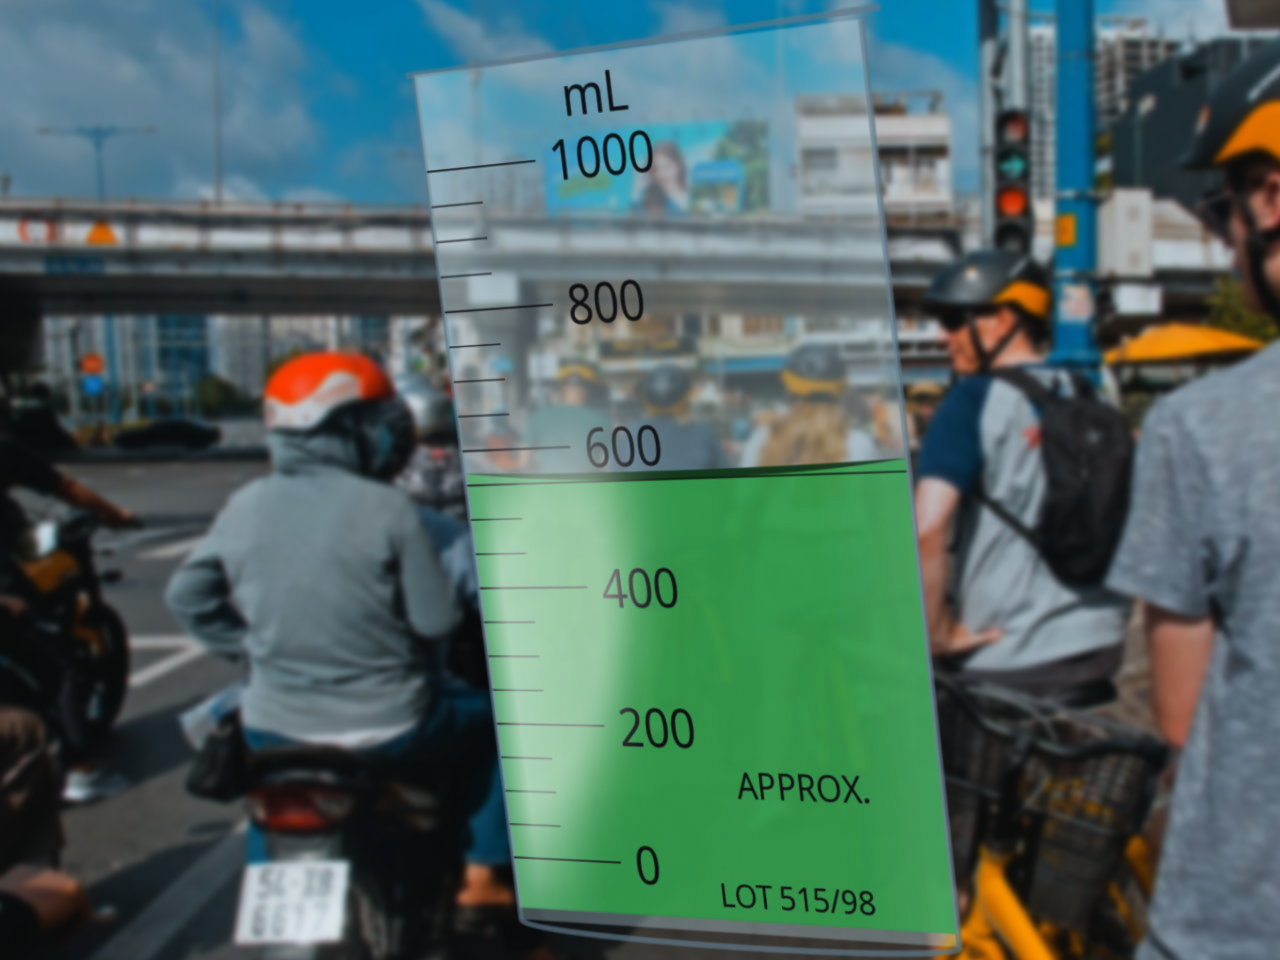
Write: 550; mL
